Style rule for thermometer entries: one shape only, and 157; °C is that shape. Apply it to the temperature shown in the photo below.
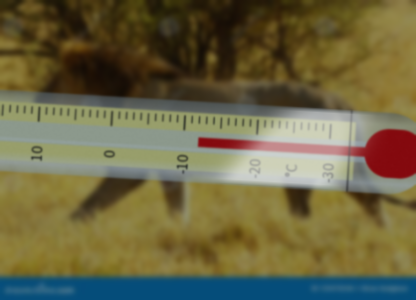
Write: -12; °C
